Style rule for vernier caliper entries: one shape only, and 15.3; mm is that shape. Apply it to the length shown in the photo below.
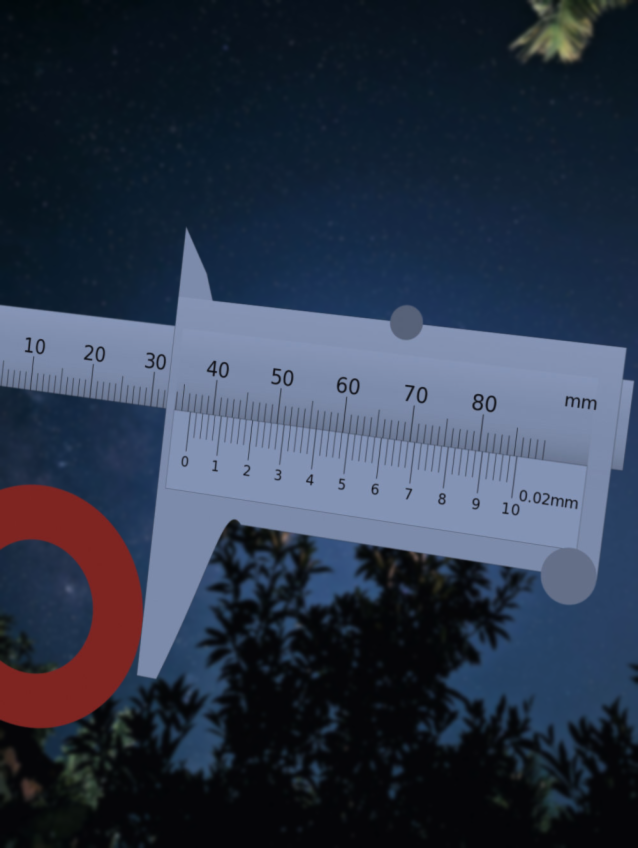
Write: 36.4; mm
